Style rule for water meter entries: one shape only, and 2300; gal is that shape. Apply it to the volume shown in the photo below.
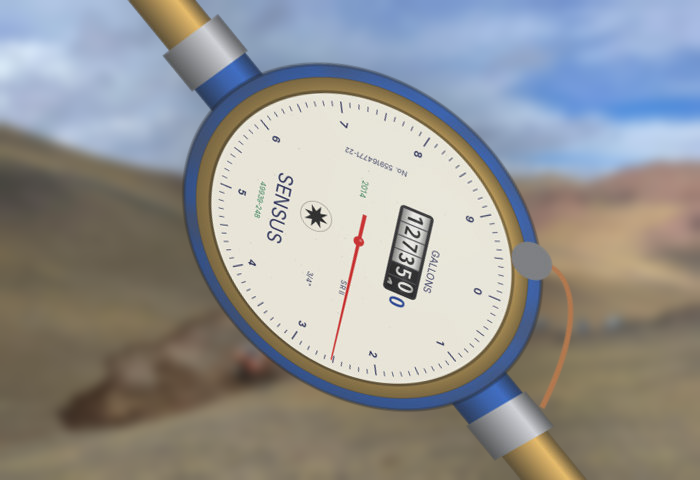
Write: 1273502.5; gal
